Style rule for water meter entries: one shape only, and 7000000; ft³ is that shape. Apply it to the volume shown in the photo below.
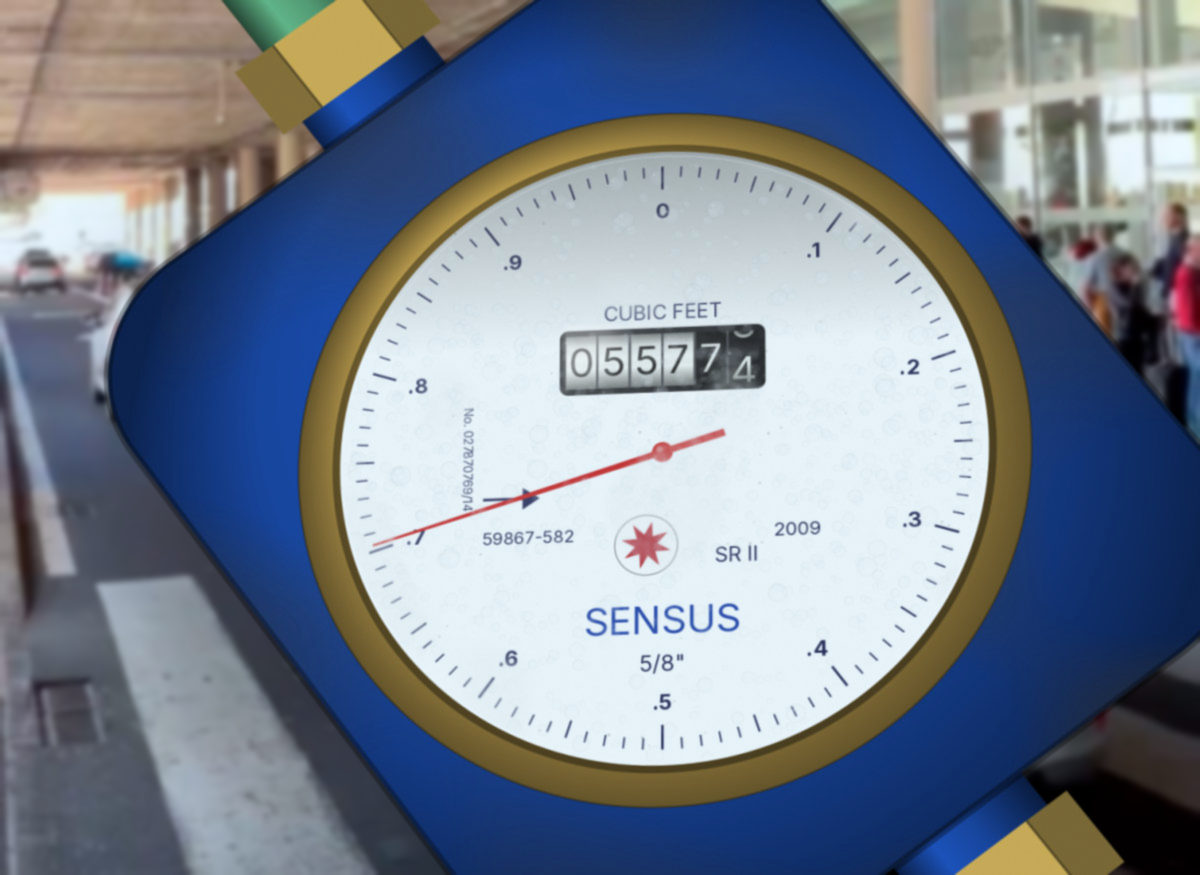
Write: 55773.70; ft³
